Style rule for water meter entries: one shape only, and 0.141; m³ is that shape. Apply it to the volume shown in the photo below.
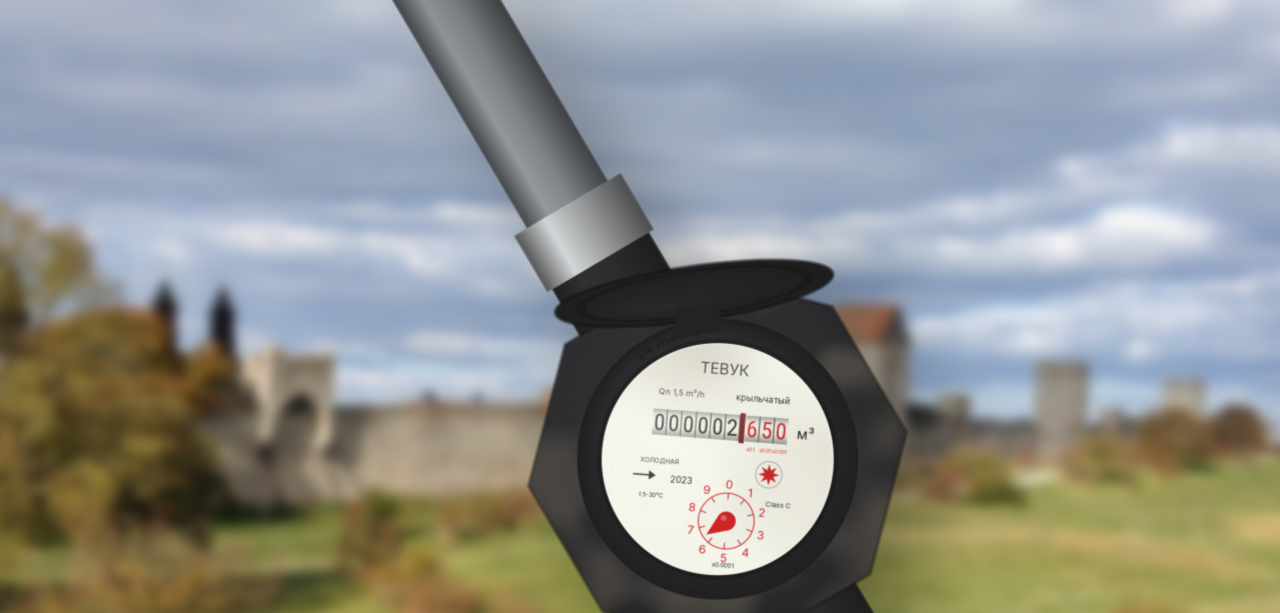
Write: 2.6506; m³
